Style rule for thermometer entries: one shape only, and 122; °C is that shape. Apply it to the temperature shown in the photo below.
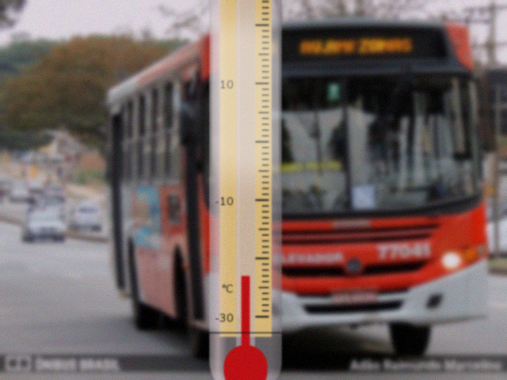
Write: -23; °C
